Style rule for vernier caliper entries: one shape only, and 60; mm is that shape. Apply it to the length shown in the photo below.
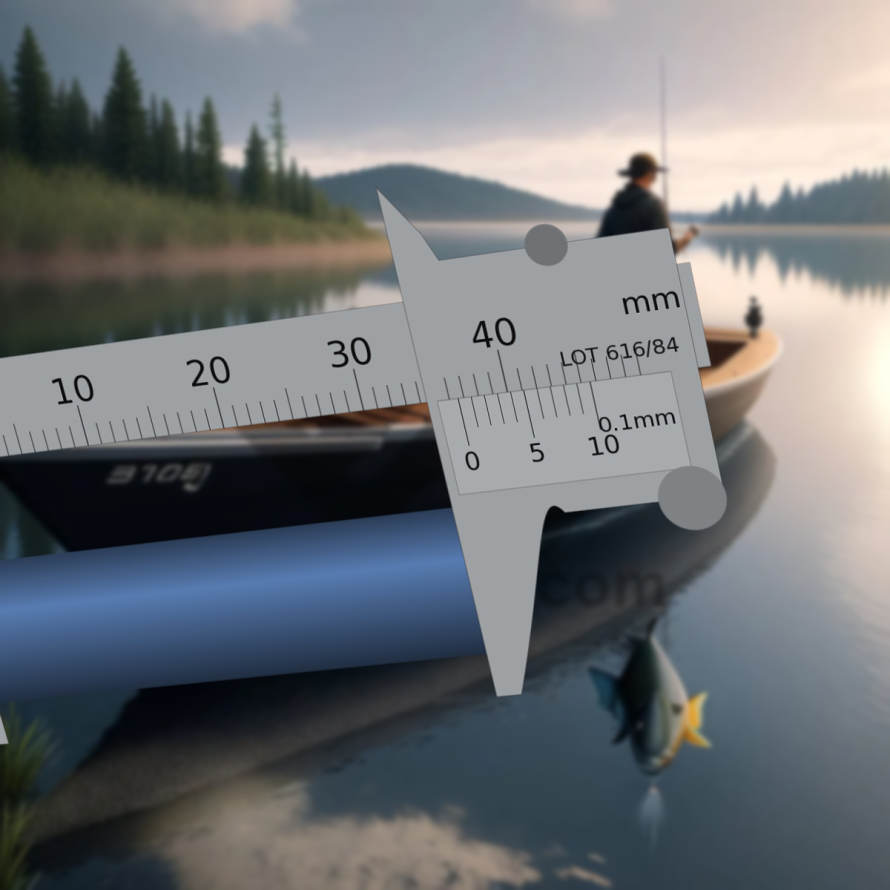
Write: 36.6; mm
